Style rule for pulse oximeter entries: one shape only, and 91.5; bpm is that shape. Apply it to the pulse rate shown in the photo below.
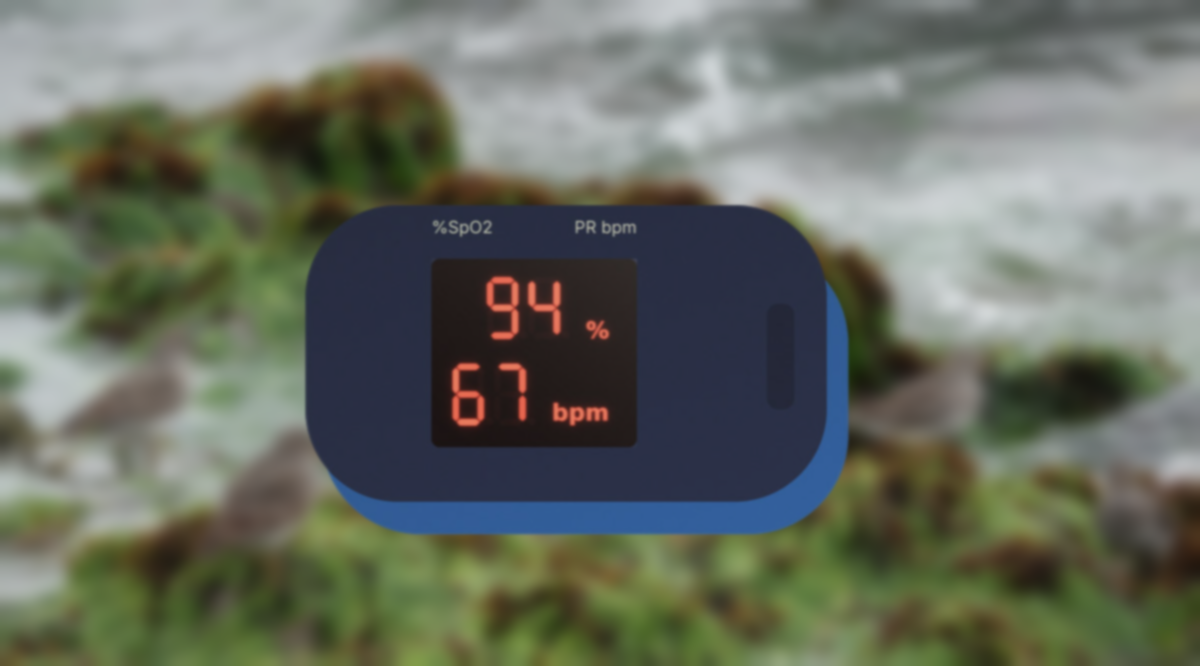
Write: 67; bpm
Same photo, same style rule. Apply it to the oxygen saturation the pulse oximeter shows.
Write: 94; %
